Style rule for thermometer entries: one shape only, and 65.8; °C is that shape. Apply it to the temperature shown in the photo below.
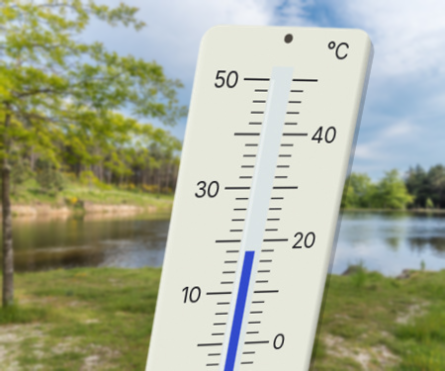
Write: 18; °C
